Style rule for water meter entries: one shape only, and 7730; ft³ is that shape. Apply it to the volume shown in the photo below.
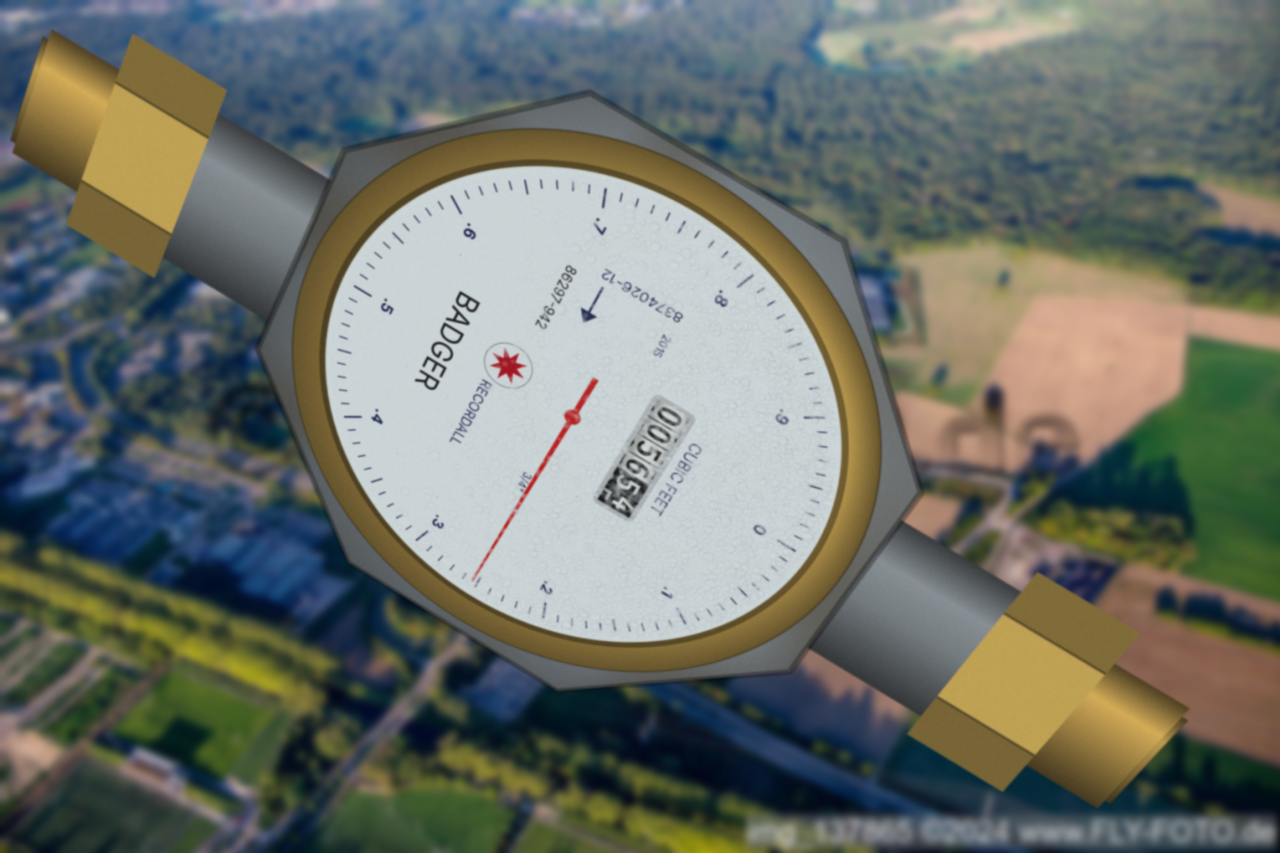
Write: 5654.25; ft³
